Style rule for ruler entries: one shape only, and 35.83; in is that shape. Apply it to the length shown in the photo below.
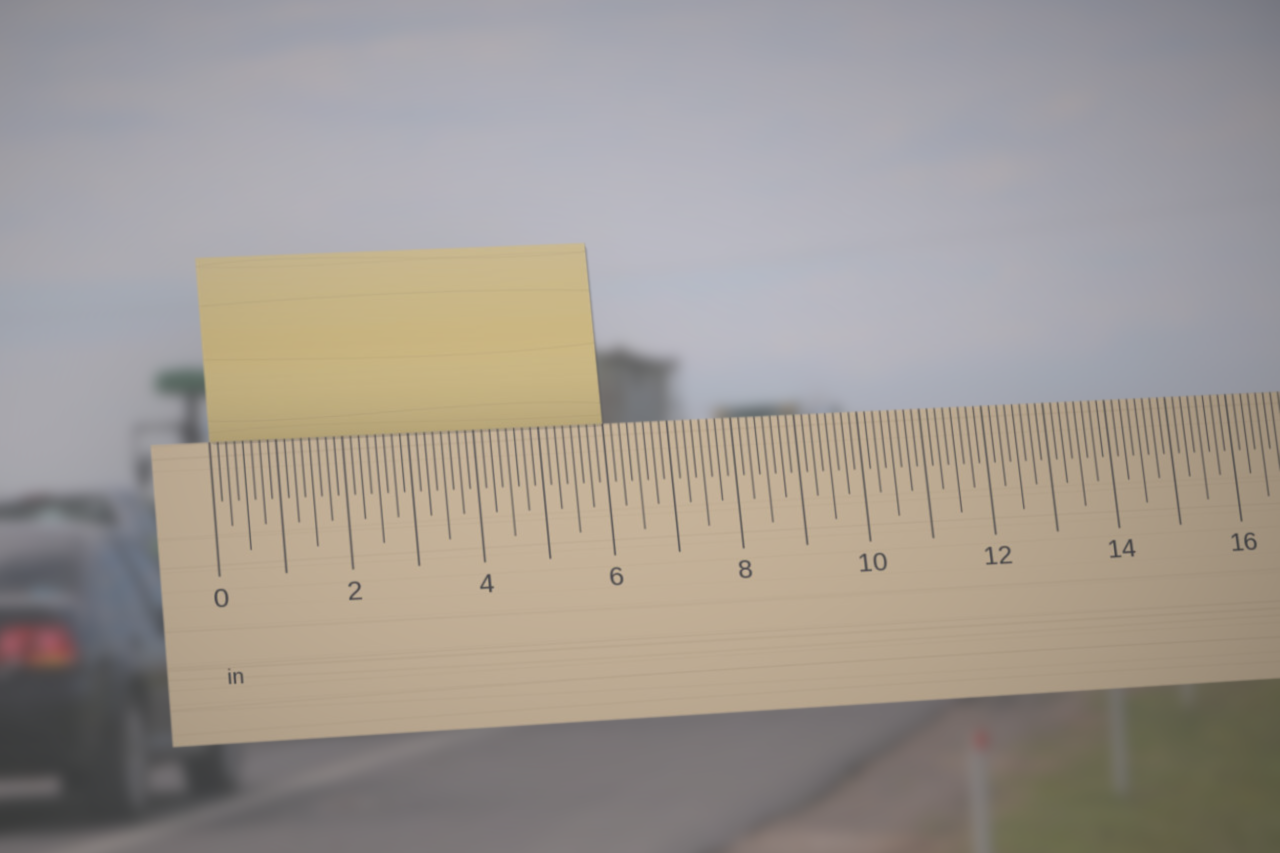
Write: 6; in
